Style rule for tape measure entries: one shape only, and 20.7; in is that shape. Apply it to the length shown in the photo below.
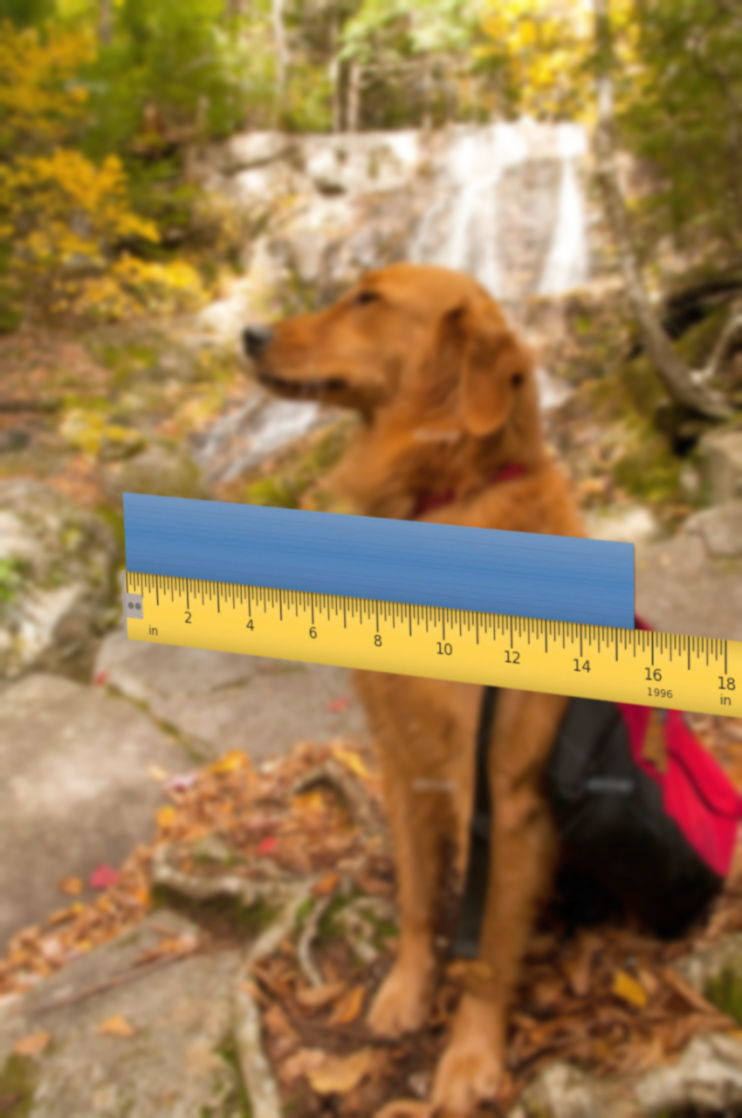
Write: 15.5; in
